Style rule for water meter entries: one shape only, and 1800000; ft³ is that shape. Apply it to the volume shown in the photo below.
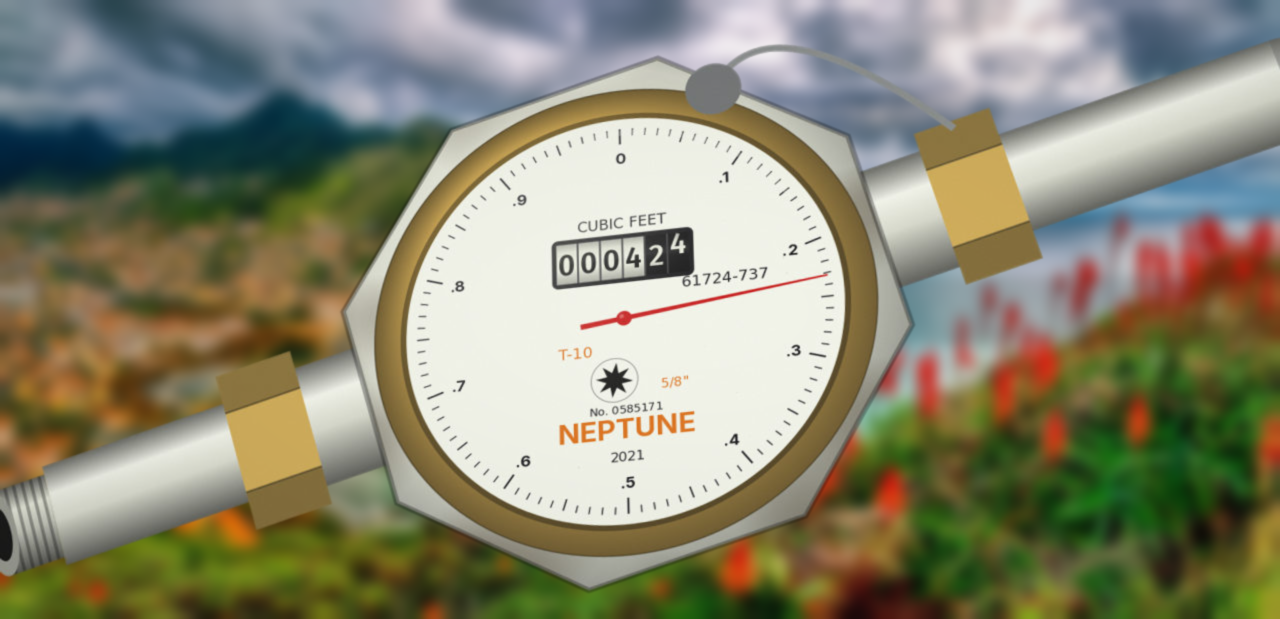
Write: 424.23; ft³
